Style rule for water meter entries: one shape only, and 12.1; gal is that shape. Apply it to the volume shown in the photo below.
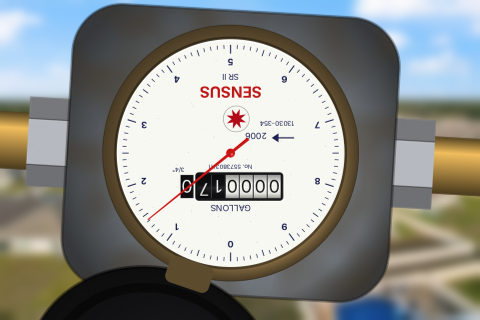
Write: 171.4; gal
